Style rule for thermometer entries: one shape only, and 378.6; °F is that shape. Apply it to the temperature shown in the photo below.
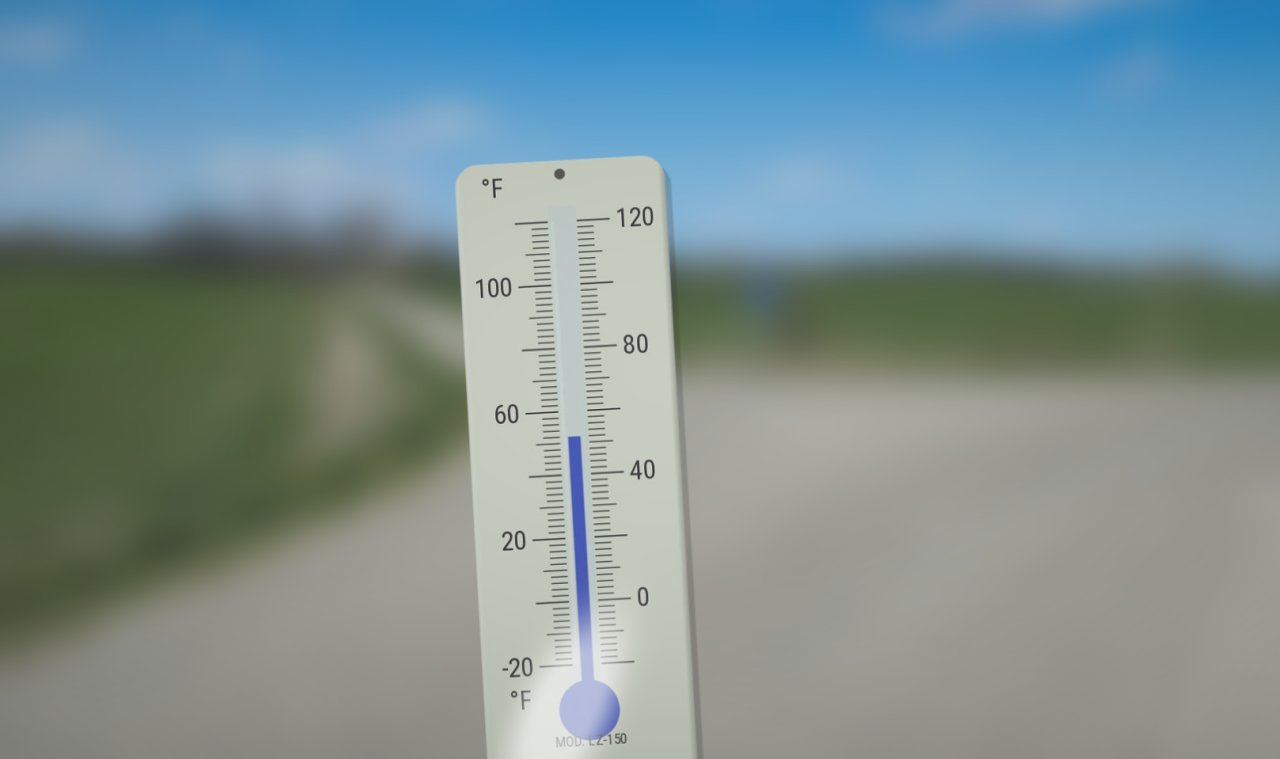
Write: 52; °F
